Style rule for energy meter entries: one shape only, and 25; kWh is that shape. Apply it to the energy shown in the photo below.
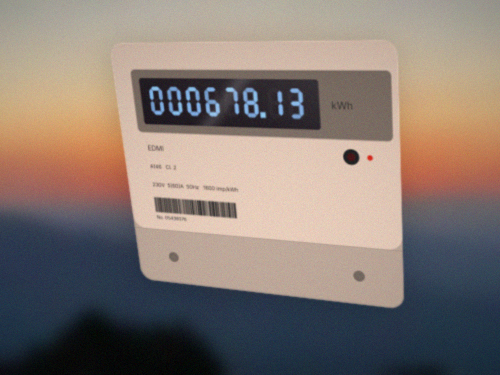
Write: 678.13; kWh
